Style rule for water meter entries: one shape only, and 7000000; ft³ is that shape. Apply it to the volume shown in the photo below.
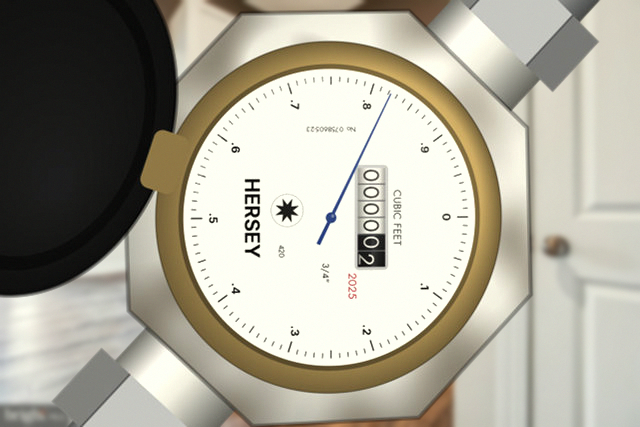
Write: 1.82; ft³
